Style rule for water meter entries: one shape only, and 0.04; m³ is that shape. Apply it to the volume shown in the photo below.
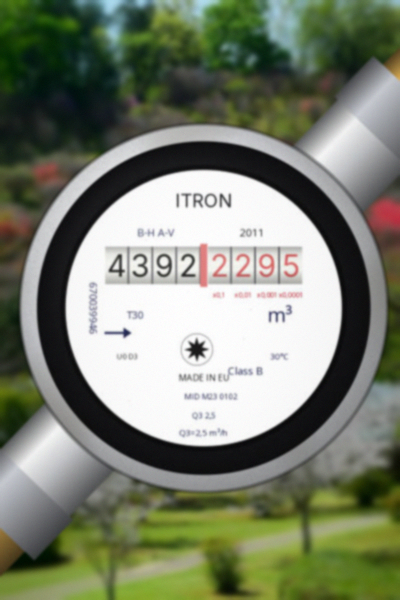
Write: 4392.2295; m³
